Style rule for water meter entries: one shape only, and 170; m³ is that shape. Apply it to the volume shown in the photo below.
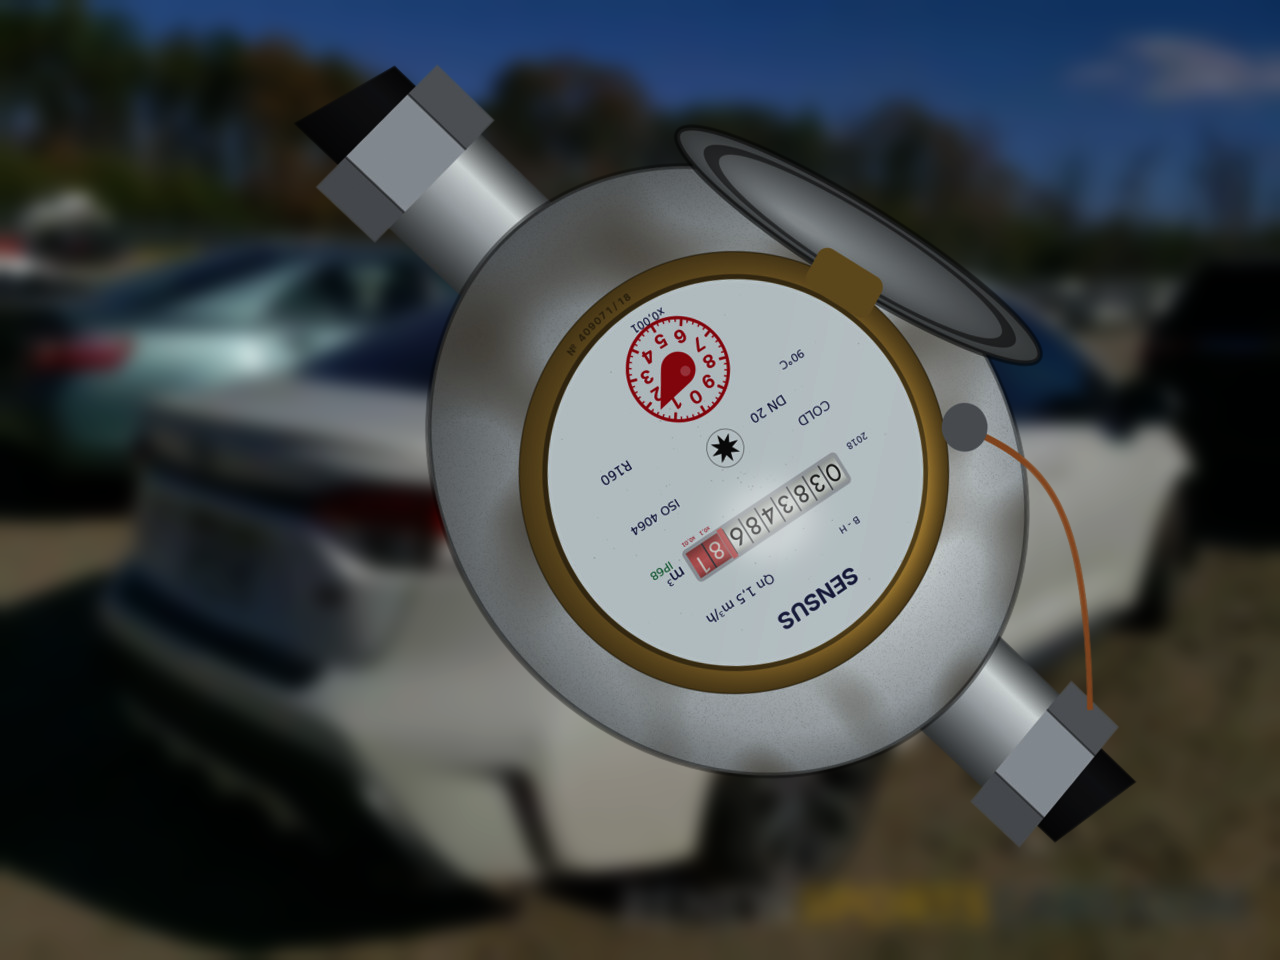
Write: 383486.811; m³
